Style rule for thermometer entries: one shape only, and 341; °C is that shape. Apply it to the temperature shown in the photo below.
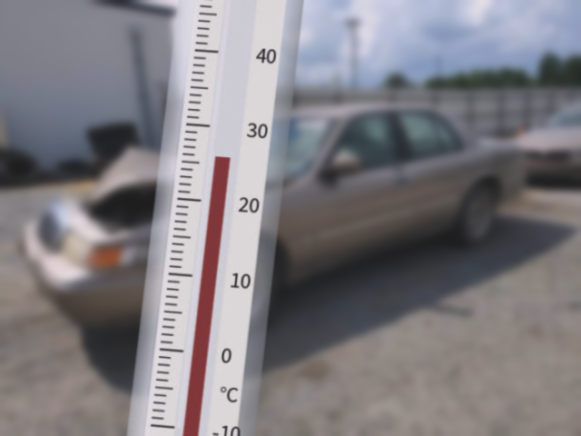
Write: 26; °C
